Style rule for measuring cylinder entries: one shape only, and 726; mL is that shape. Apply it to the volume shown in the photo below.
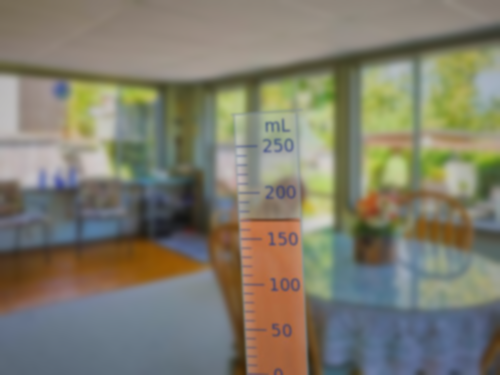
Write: 170; mL
